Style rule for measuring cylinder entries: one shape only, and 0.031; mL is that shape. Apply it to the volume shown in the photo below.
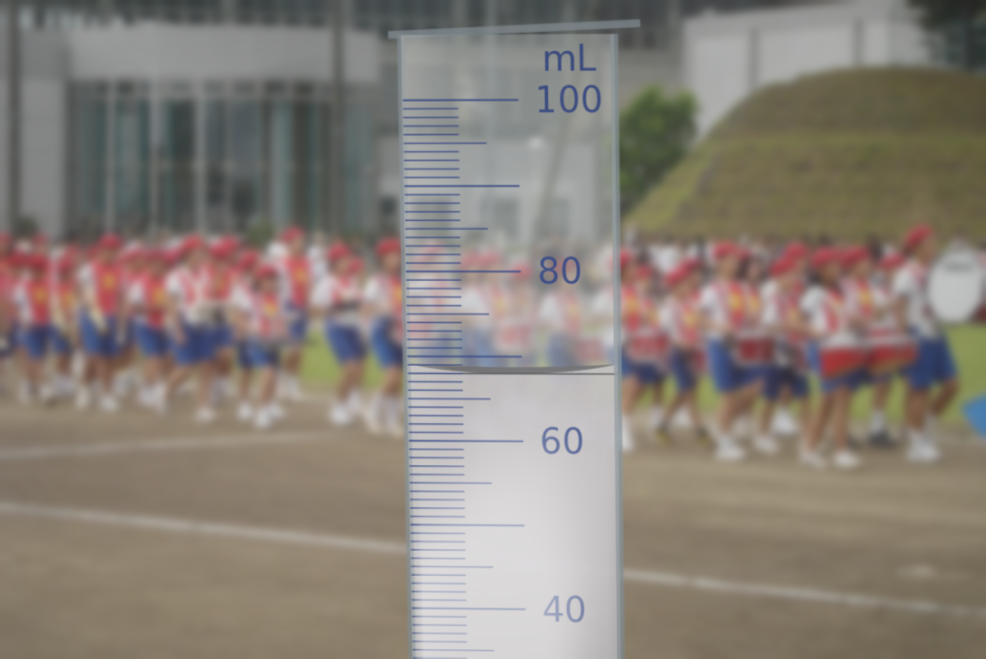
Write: 68; mL
